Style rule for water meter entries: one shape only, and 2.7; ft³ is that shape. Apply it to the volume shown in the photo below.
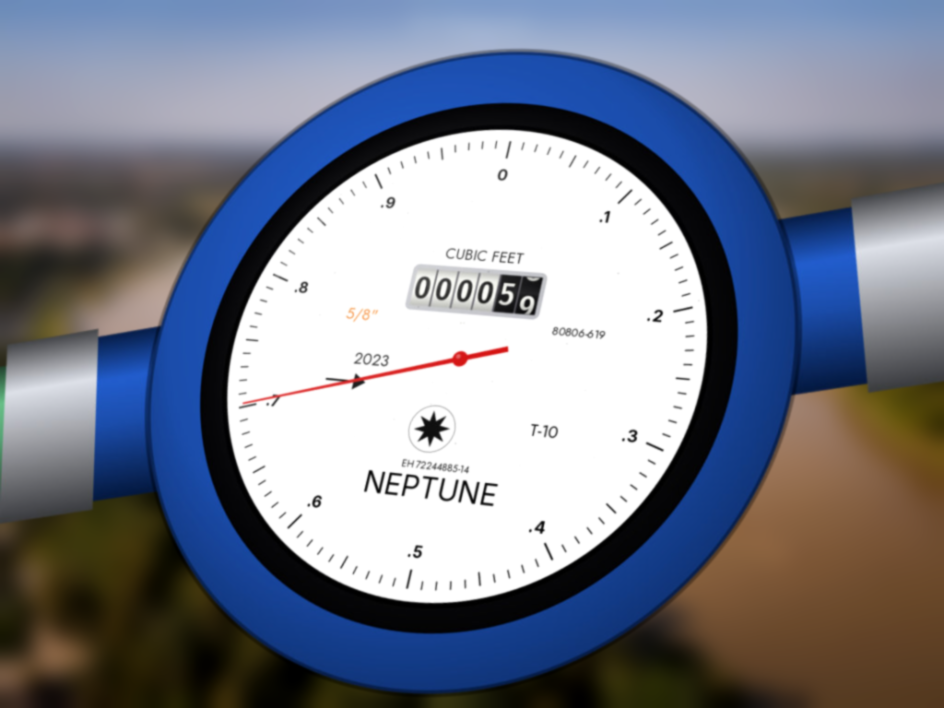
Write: 58.70; ft³
